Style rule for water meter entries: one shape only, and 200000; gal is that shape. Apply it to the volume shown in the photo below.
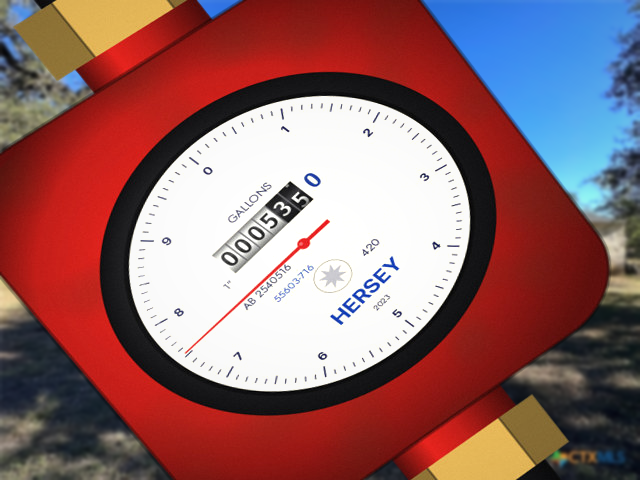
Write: 5347.5; gal
